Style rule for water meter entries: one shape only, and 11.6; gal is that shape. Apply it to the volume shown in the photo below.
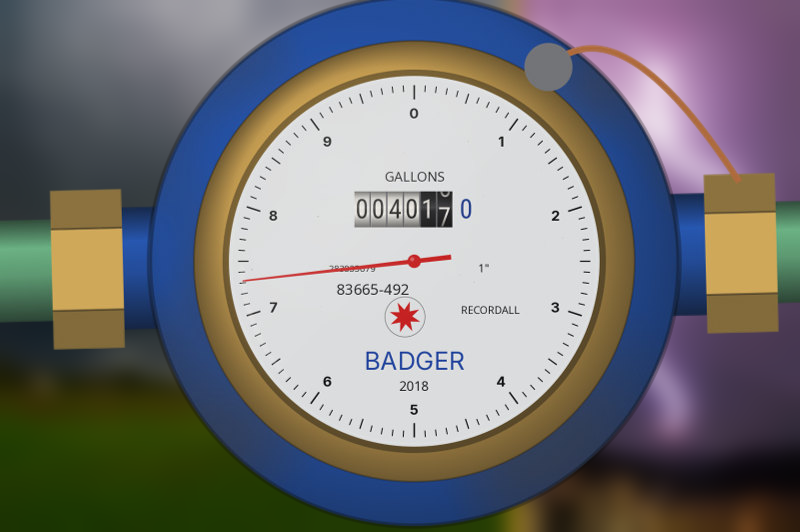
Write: 40167.3; gal
